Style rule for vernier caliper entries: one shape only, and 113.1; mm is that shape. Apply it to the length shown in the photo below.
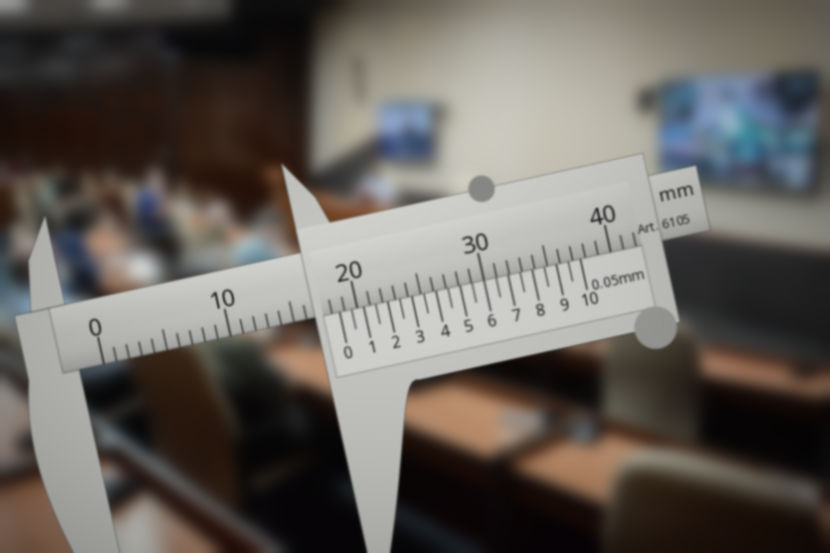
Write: 18.6; mm
